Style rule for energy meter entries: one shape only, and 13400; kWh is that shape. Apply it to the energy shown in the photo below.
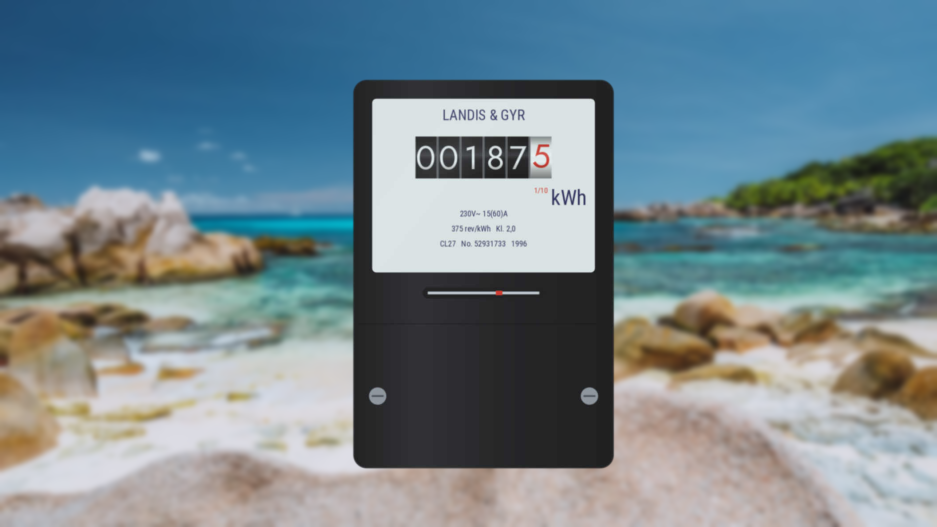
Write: 187.5; kWh
